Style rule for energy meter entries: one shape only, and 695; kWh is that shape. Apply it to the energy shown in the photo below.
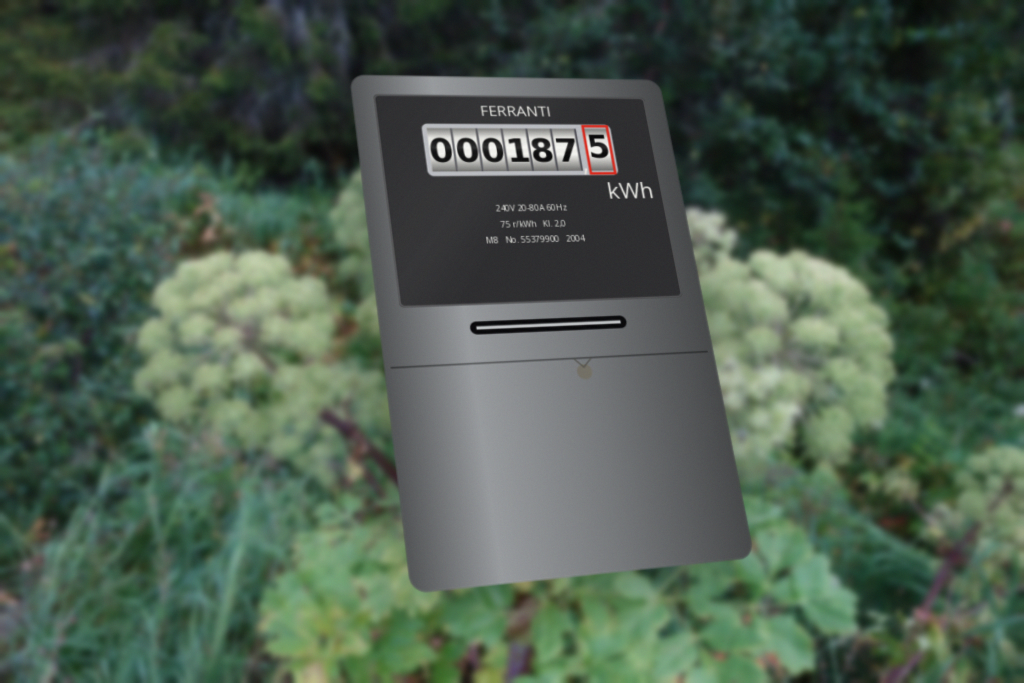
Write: 187.5; kWh
